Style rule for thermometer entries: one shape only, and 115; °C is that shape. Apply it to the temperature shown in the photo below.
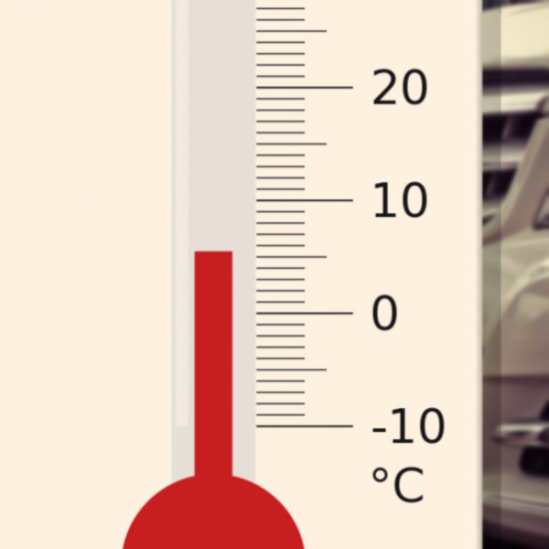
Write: 5.5; °C
